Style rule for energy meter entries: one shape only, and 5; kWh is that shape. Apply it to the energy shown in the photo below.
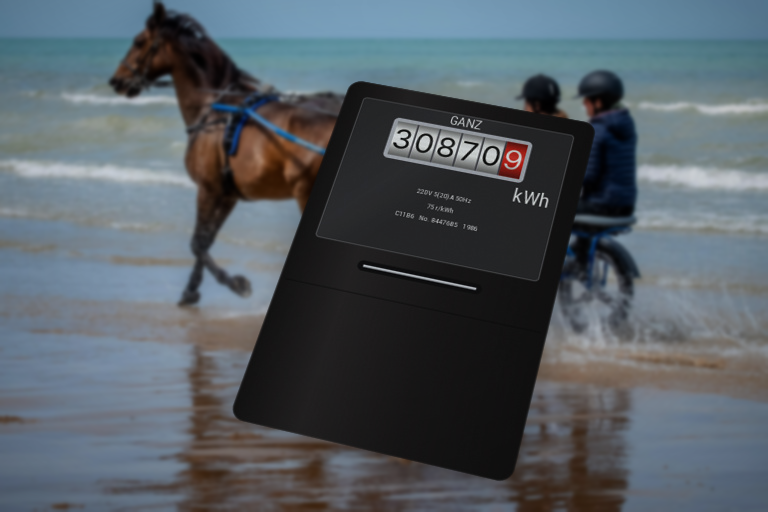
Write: 30870.9; kWh
